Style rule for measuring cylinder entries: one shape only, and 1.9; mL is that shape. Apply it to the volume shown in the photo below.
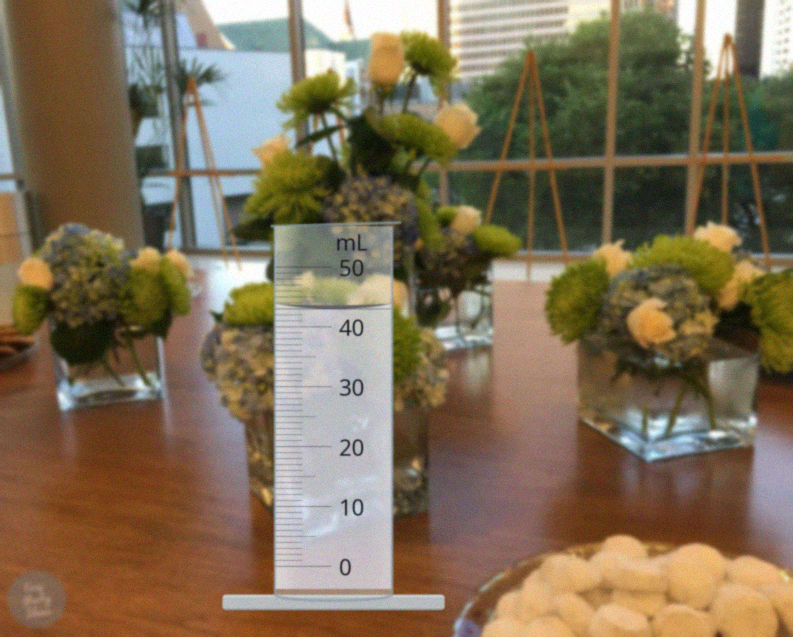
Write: 43; mL
